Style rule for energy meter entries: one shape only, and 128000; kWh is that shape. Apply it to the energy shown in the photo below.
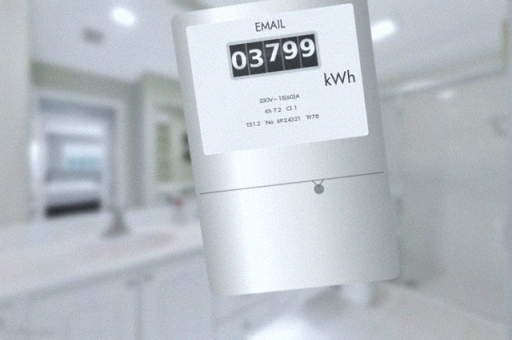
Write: 3799; kWh
